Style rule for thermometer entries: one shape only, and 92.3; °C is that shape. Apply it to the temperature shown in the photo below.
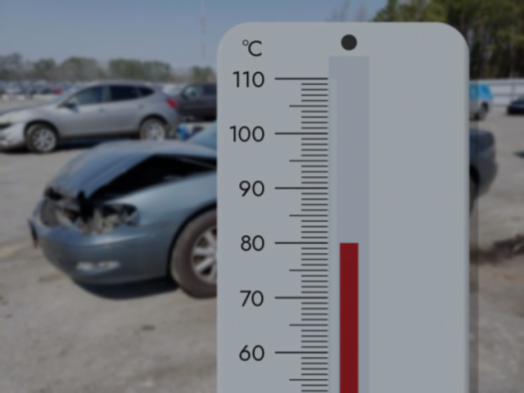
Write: 80; °C
